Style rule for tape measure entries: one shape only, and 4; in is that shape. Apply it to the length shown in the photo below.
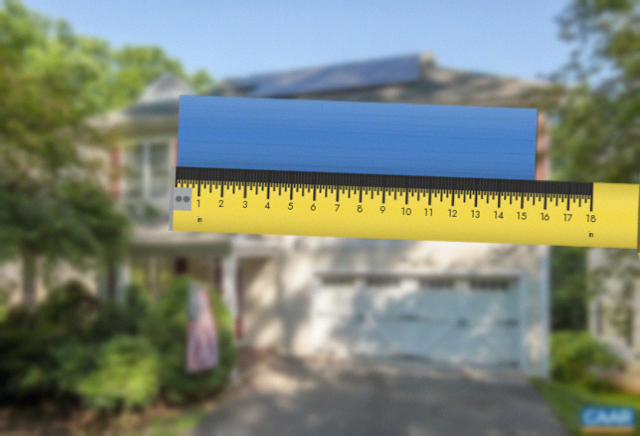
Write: 15.5; in
